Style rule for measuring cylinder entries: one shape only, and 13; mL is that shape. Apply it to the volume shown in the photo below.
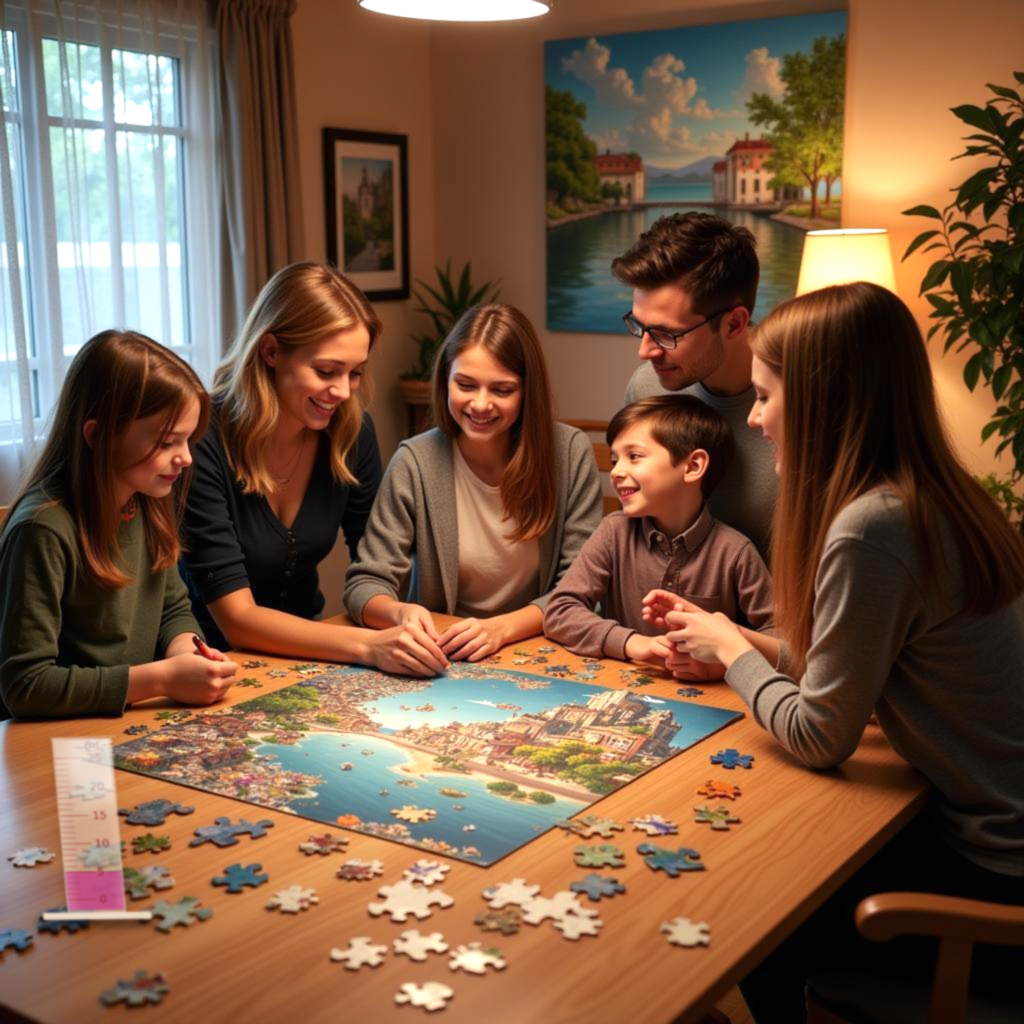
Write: 5; mL
